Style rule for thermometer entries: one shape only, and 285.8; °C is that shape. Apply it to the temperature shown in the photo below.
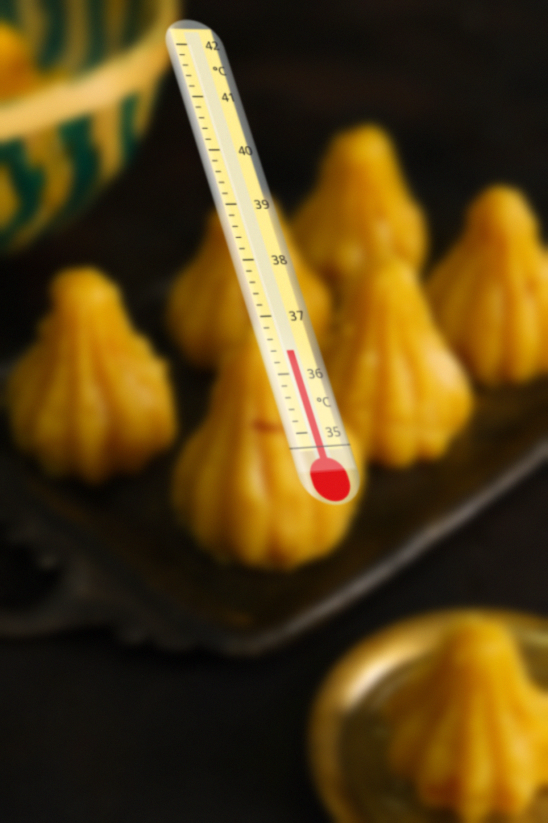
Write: 36.4; °C
